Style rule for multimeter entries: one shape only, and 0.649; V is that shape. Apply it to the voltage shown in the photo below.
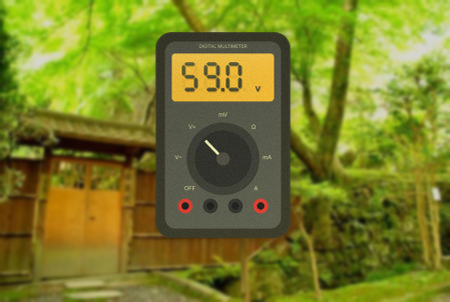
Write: 59.0; V
